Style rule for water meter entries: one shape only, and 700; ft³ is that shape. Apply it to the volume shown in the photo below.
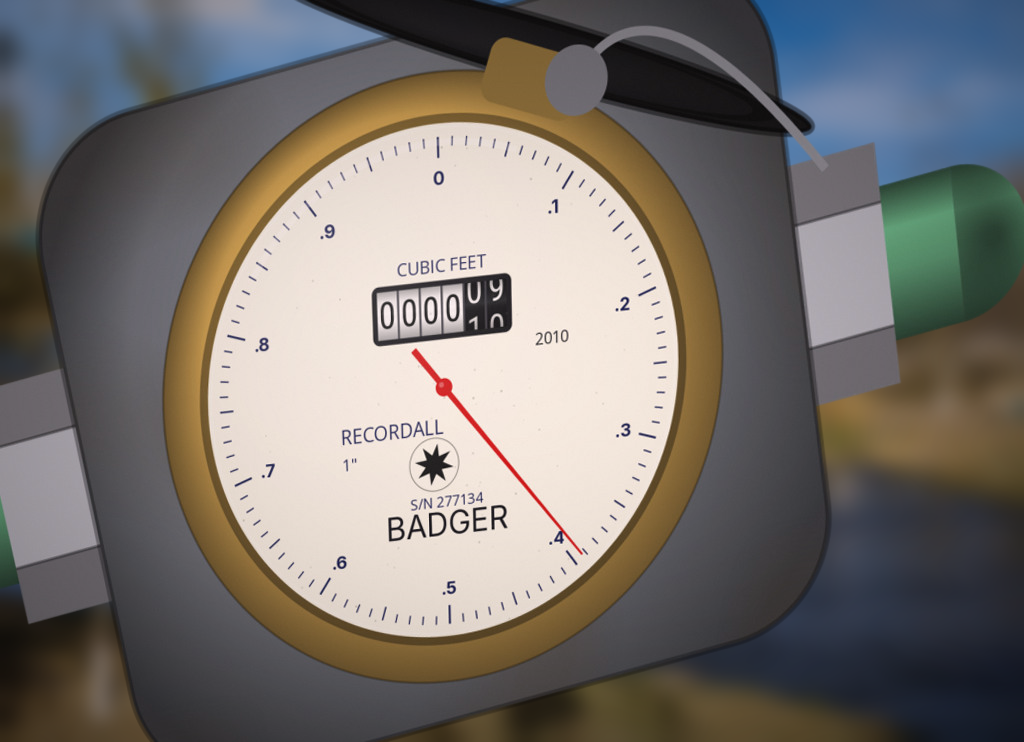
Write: 9.39; ft³
